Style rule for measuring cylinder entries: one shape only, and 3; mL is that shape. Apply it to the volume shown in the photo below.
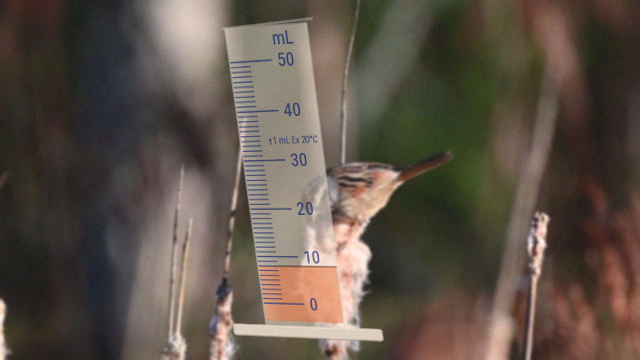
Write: 8; mL
